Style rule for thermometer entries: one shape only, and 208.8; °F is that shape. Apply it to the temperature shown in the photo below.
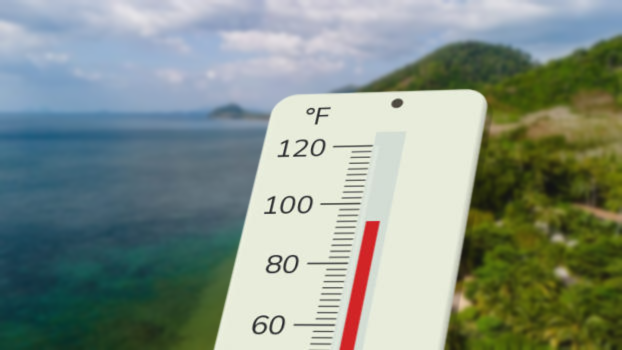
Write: 94; °F
